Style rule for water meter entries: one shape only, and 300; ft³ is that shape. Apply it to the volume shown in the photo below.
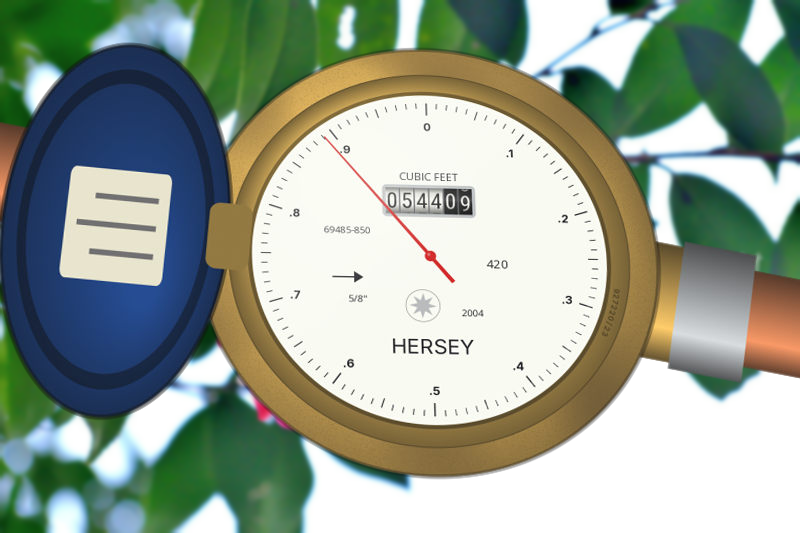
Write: 54408.89; ft³
